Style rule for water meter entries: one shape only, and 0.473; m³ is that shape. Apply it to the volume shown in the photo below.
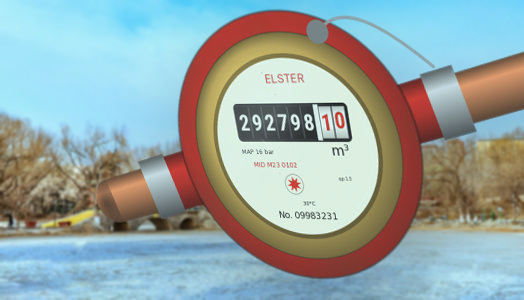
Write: 292798.10; m³
